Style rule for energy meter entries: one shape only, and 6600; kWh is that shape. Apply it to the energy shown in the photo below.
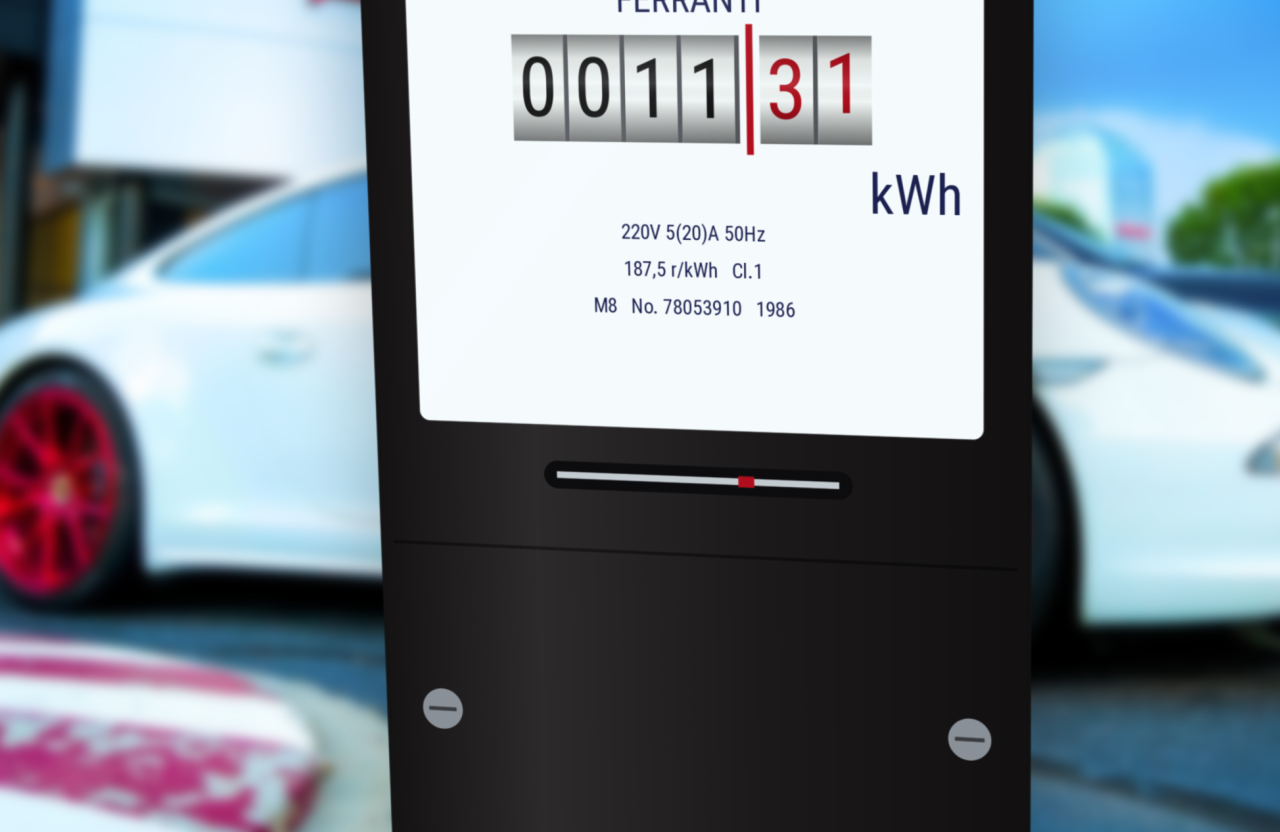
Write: 11.31; kWh
